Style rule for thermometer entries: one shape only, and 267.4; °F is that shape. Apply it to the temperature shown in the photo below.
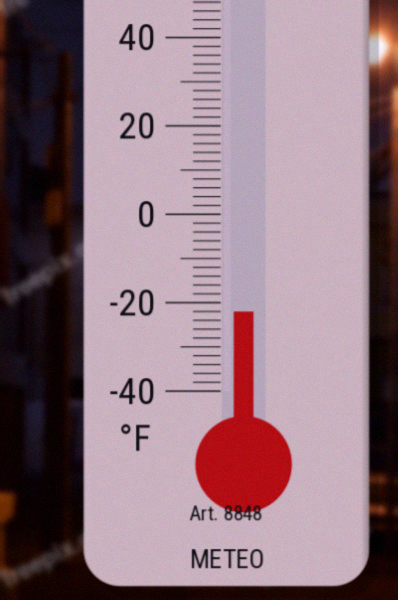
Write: -22; °F
